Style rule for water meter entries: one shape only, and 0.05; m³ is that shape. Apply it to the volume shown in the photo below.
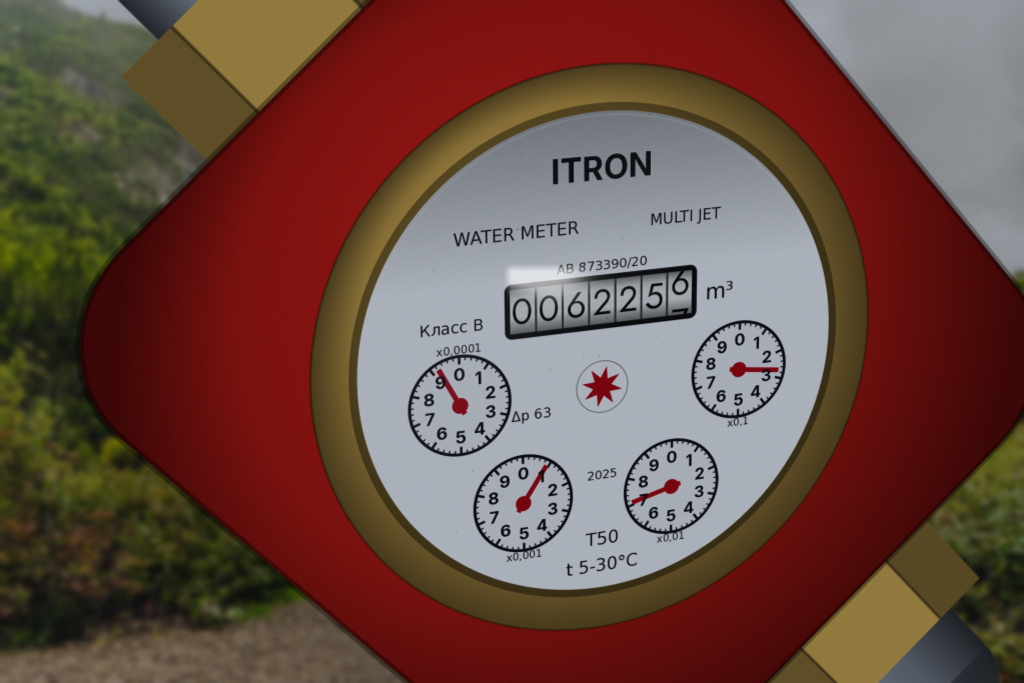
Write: 62256.2709; m³
